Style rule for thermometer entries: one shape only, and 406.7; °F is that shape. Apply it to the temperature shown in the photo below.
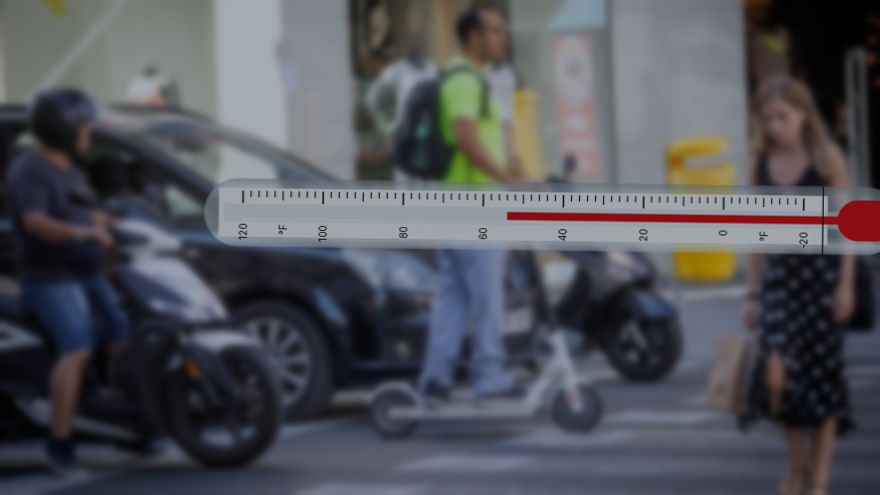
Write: 54; °F
